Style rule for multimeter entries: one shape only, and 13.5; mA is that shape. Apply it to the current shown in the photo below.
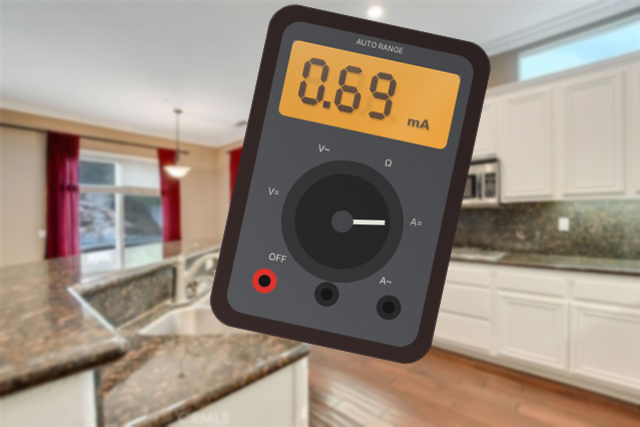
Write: 0.69; mA
